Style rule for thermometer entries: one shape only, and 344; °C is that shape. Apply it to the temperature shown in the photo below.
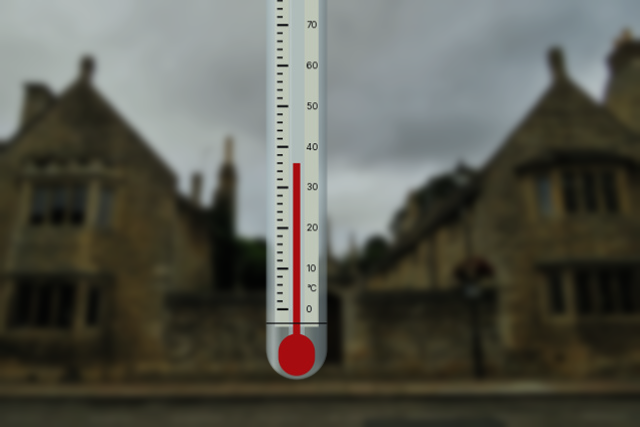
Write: 36; °C
